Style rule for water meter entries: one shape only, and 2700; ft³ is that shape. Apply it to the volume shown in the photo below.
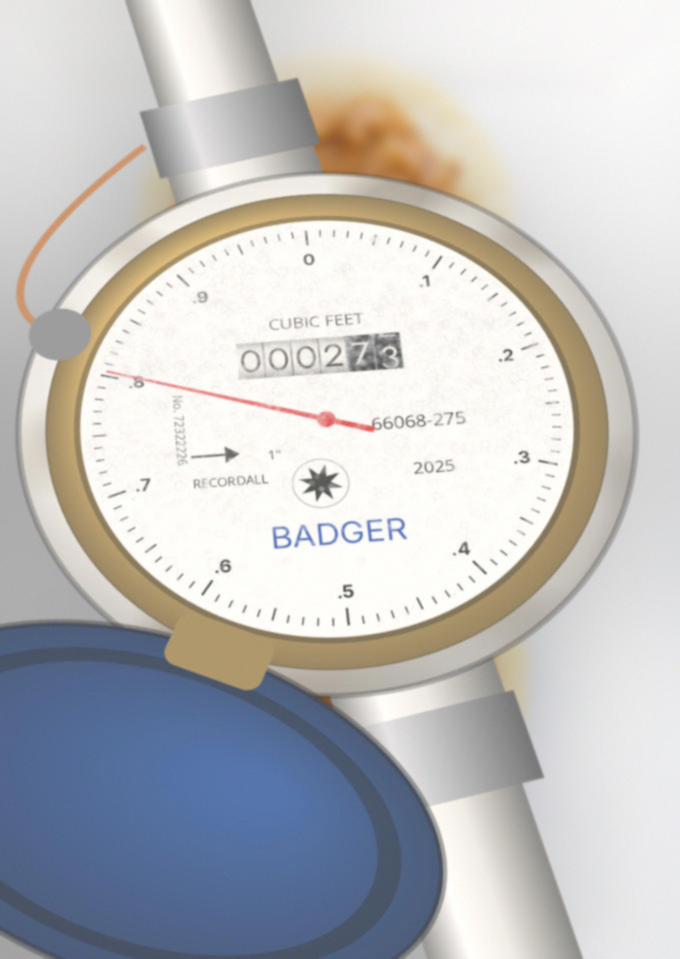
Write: 272.80; ft³
